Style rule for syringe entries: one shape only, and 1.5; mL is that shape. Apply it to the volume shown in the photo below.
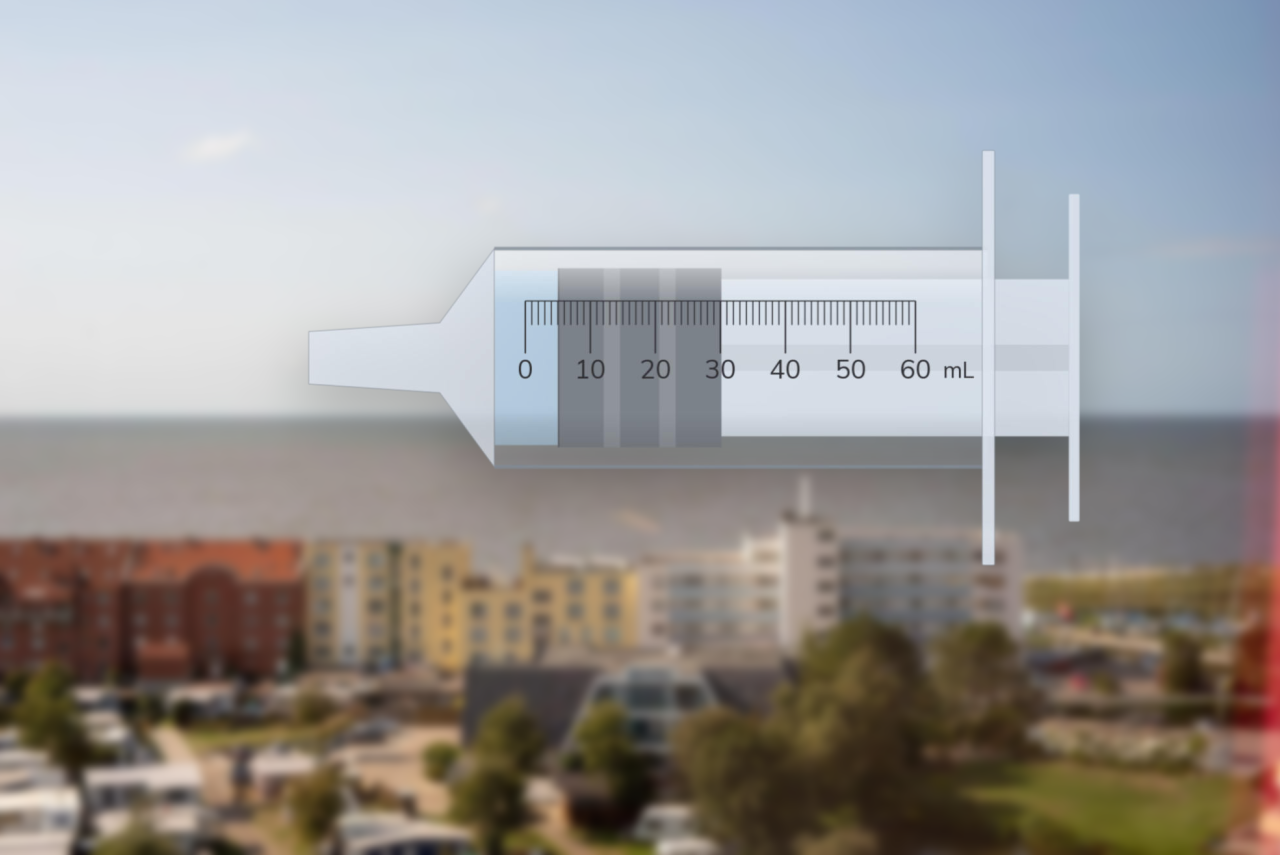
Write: 5; mL
